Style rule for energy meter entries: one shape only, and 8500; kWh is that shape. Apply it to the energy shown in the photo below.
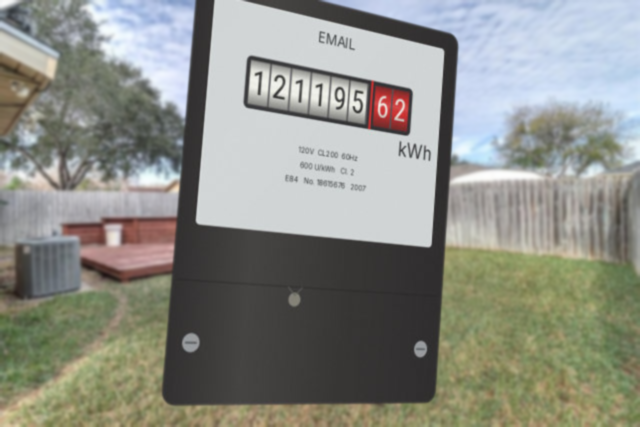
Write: 121195.62; kWh
